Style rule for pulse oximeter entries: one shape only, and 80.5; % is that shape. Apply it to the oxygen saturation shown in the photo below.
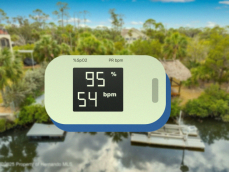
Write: 95; %
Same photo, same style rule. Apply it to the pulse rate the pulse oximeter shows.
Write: 54; bpm
